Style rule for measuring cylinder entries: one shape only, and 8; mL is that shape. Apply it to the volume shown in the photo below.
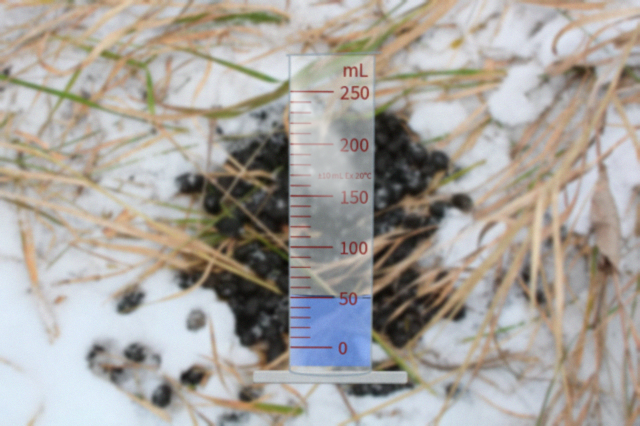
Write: 50; mL
